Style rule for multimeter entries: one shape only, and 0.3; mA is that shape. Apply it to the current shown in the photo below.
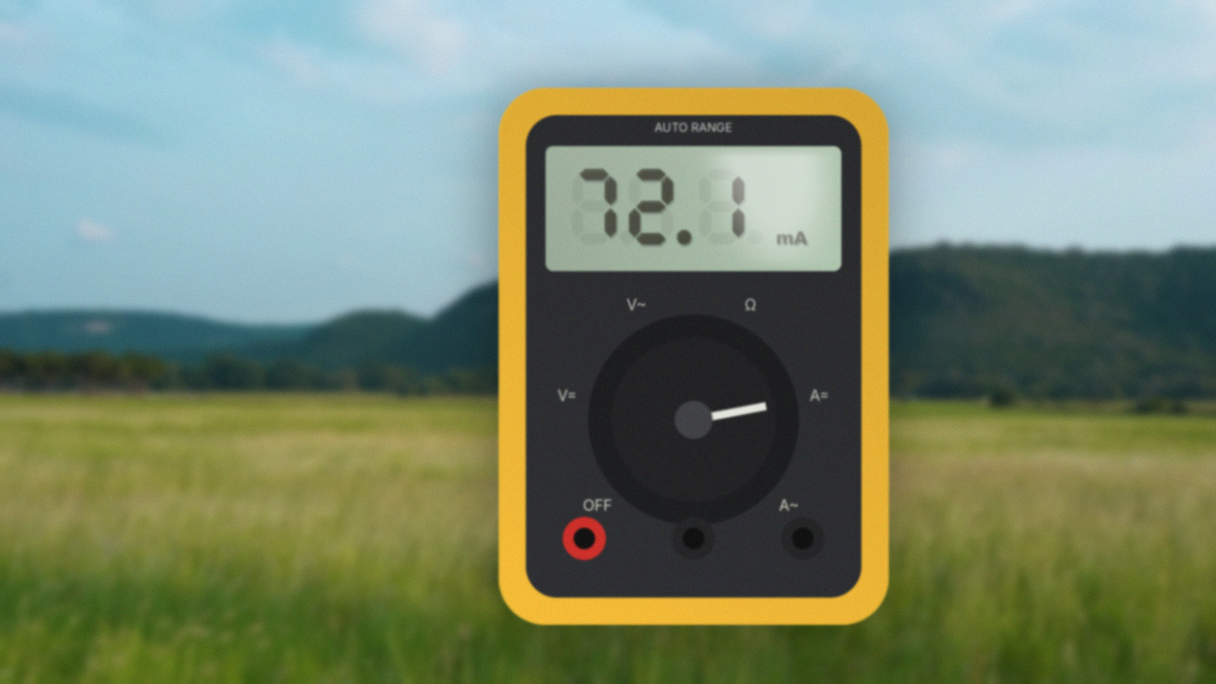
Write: 72.1; mA
